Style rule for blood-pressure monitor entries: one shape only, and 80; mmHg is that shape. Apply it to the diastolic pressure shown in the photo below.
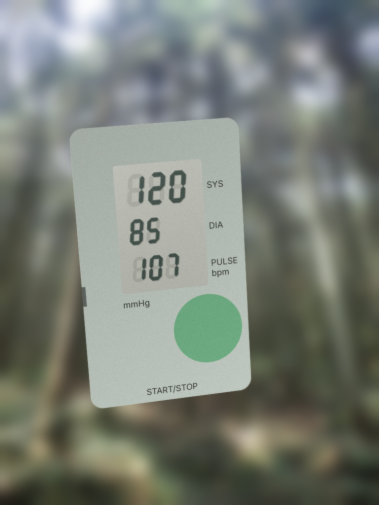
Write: 85; mmHg
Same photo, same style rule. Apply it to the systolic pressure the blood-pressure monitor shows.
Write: 120; mmHg
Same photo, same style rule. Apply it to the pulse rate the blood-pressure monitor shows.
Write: 107; bpm
